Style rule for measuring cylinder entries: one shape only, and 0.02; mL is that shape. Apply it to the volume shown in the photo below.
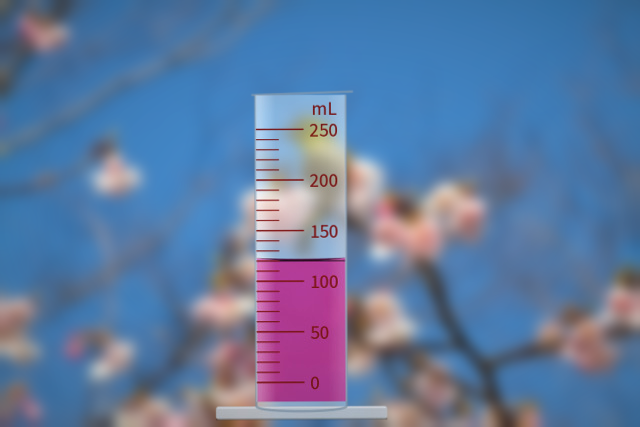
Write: 120; mL
